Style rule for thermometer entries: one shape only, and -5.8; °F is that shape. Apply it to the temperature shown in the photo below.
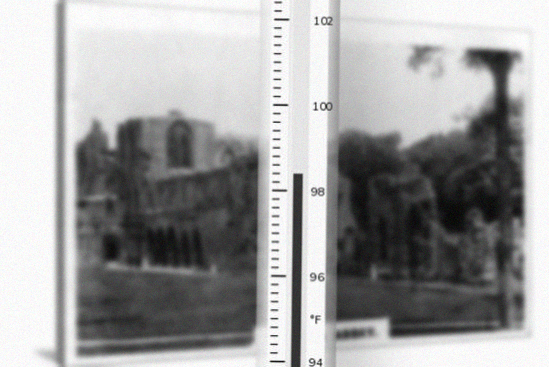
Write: 98.4; °F
